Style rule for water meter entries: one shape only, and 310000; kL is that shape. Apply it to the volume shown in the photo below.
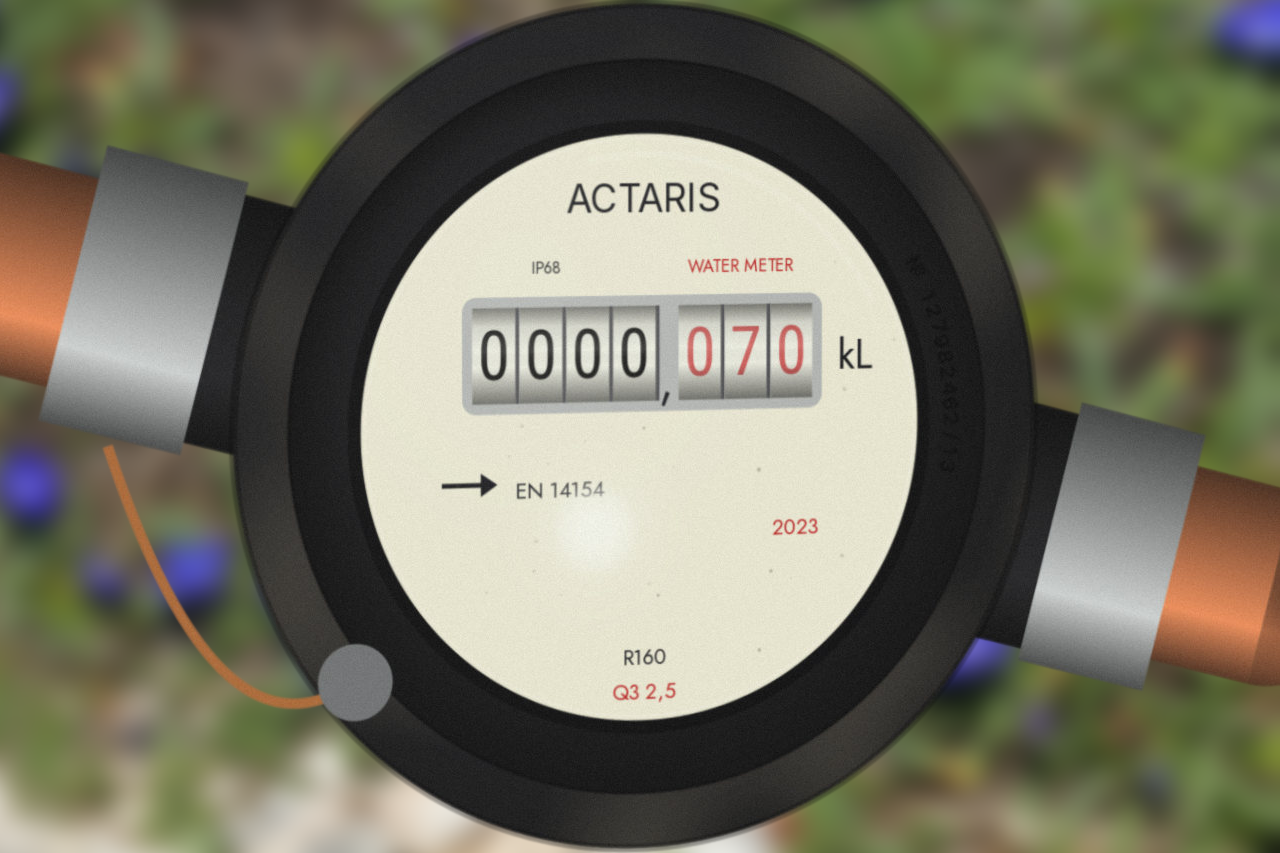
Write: 0.070; kL
